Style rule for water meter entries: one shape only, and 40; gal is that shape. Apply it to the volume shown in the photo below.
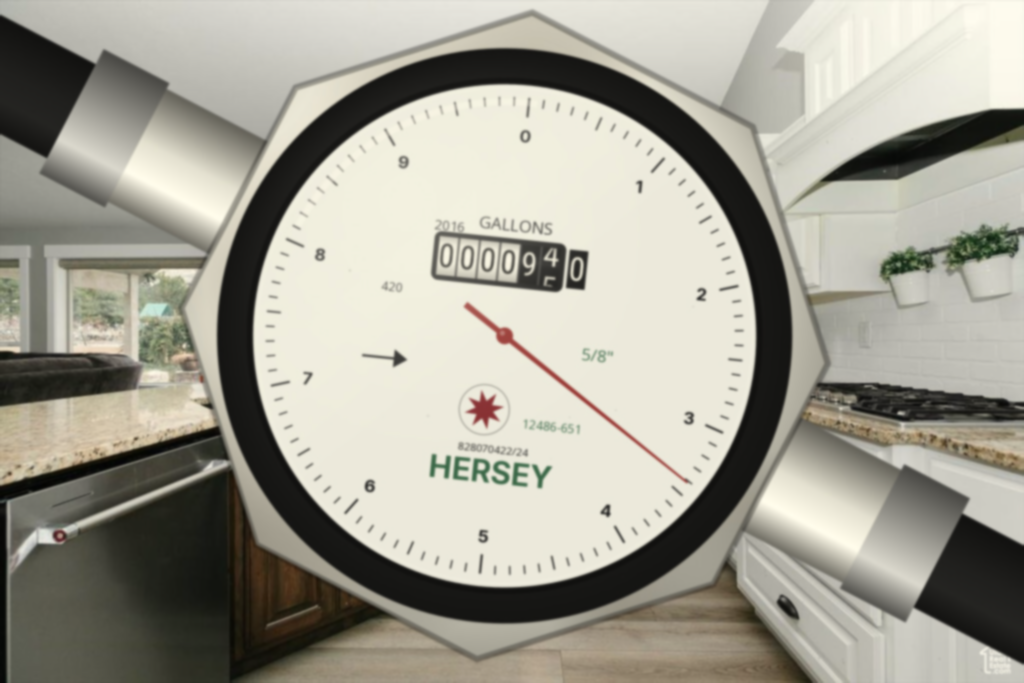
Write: 943.4; gal
